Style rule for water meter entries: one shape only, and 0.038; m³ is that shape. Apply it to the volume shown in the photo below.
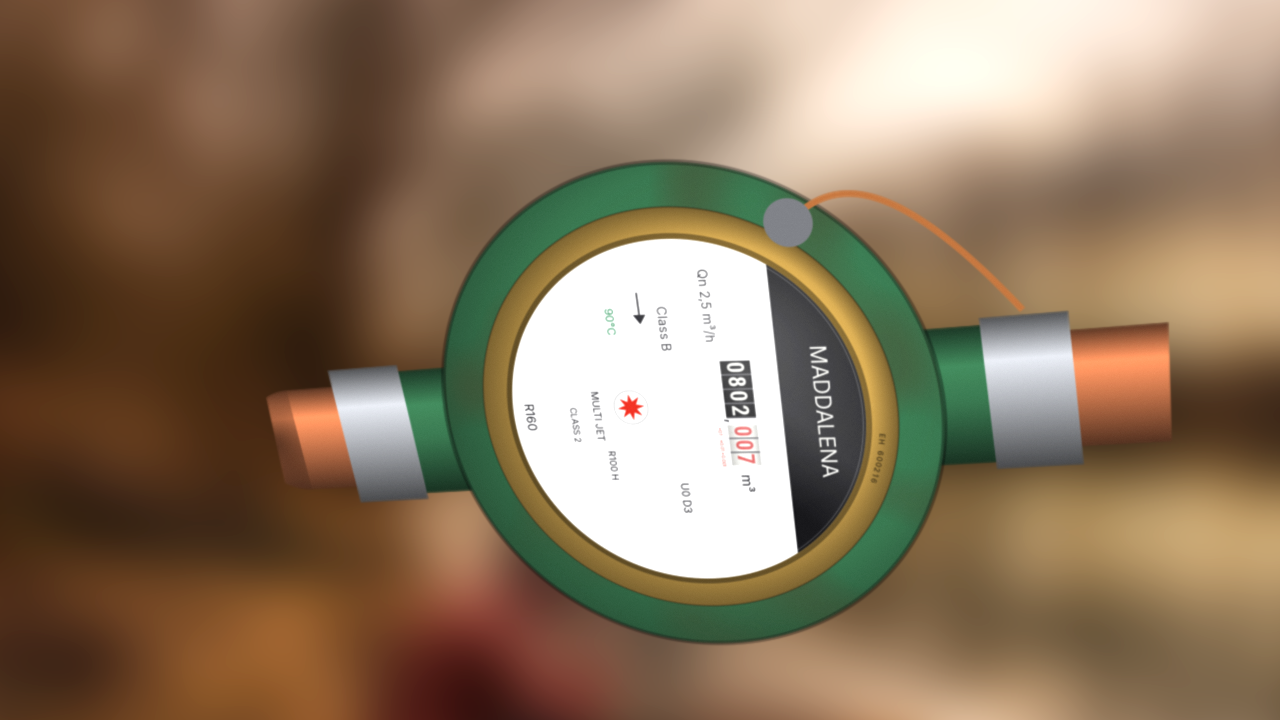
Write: 802.007; m³
